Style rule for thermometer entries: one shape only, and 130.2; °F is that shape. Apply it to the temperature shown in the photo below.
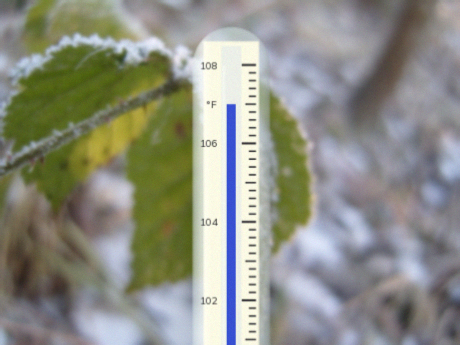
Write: 107; °F
